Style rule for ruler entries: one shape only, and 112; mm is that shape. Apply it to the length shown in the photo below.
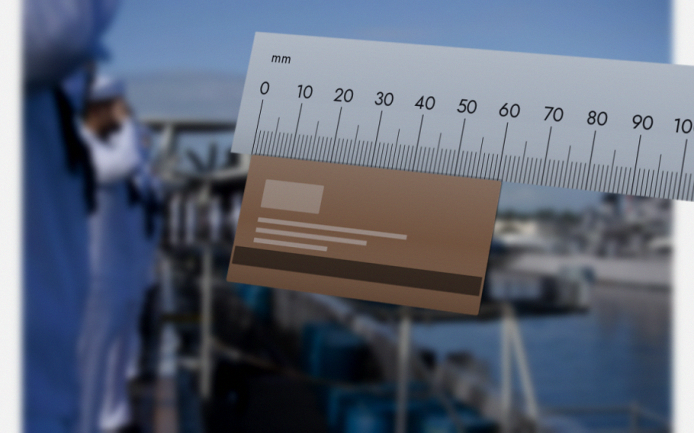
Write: 61; mm
